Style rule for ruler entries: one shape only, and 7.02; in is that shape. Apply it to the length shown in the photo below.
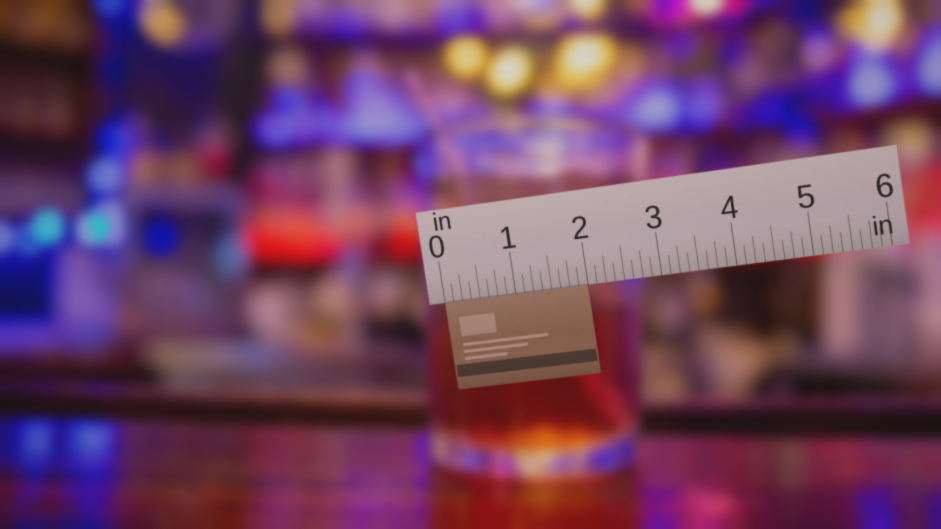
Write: 2; in
